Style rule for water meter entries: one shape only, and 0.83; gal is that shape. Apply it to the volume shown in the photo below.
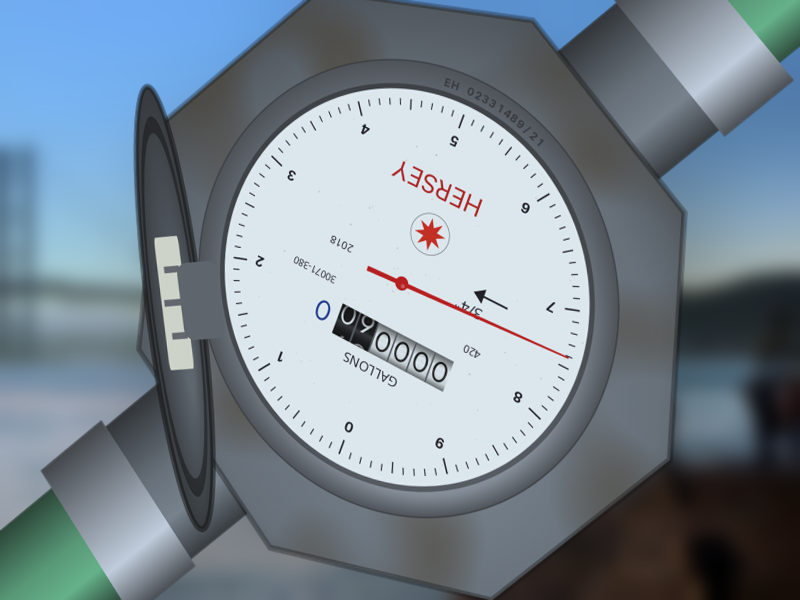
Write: 597.4; gal
